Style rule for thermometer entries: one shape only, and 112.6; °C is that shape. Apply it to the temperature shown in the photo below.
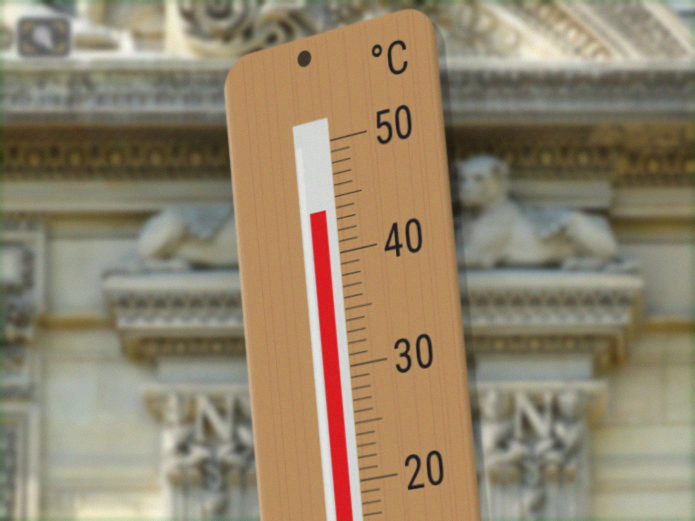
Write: 44; °C
